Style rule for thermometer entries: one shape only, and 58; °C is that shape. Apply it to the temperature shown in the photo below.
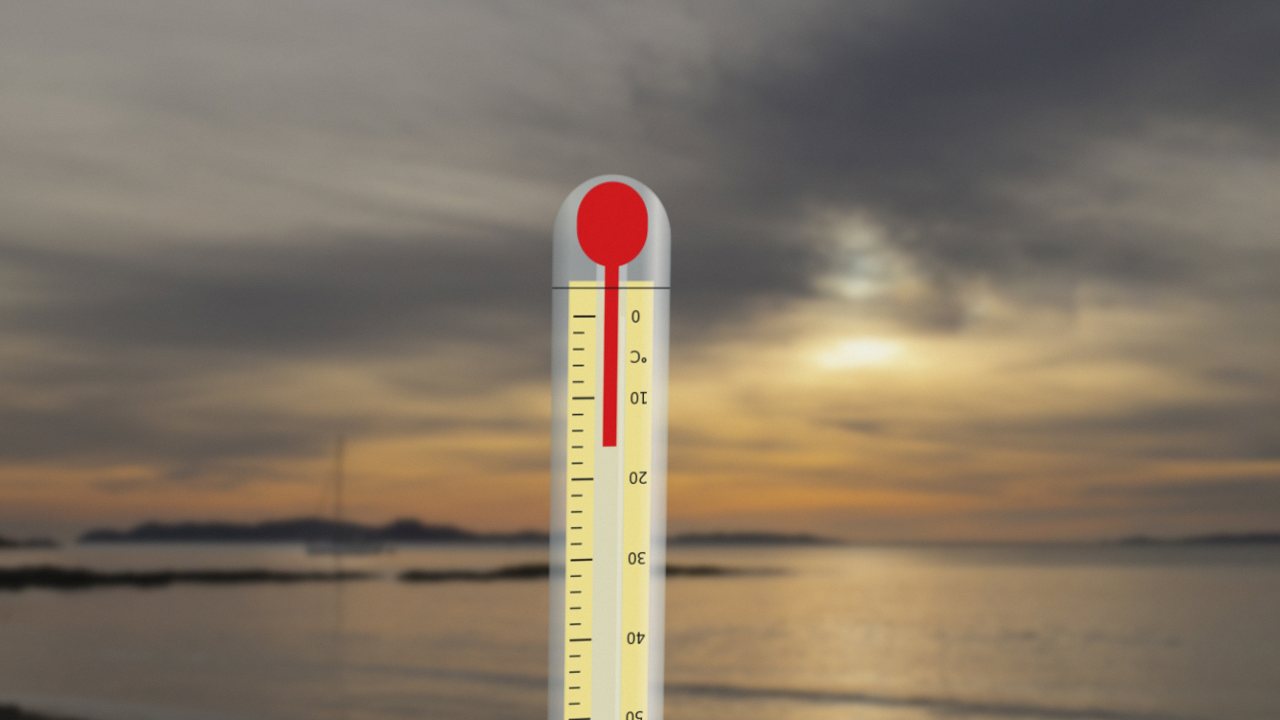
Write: 16; °C
